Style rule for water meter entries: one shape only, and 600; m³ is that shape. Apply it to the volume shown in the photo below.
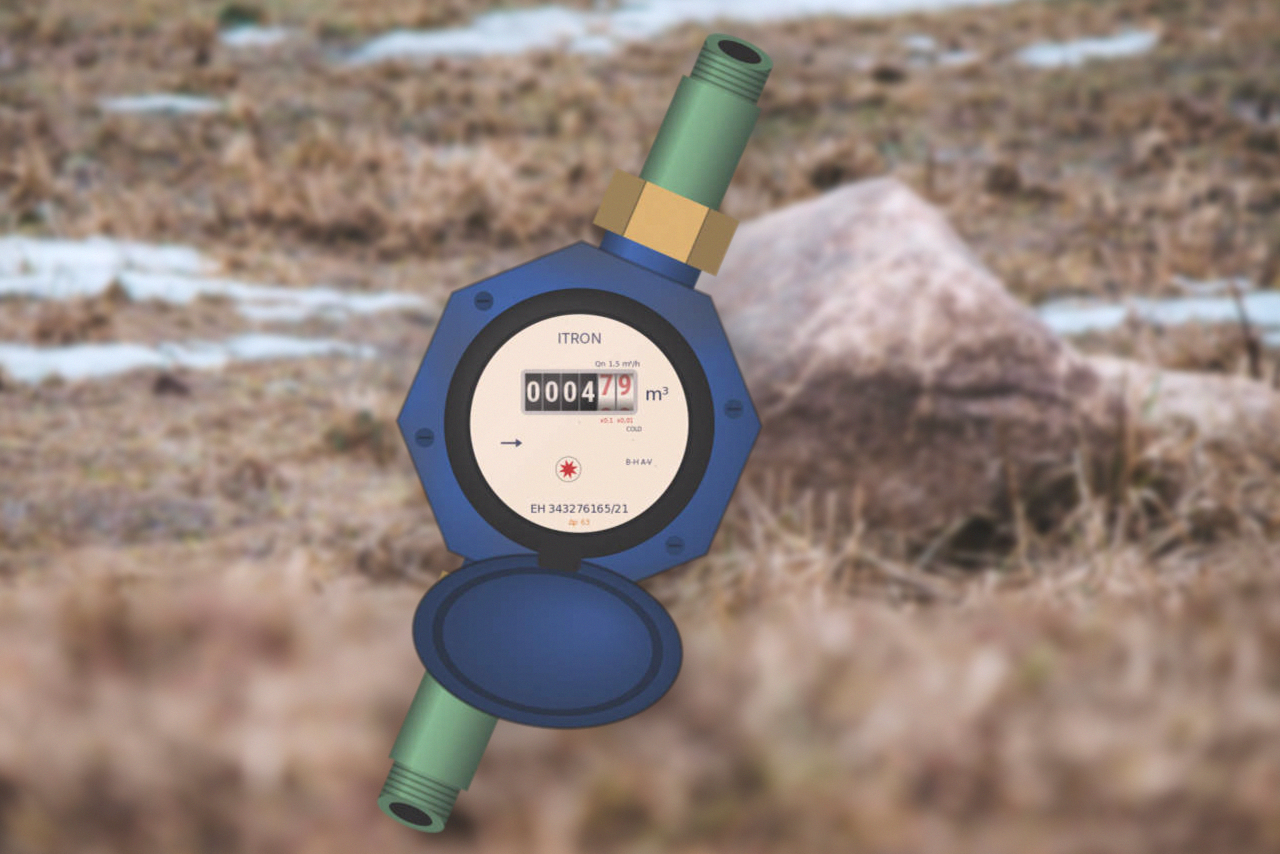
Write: 4.79; m³
